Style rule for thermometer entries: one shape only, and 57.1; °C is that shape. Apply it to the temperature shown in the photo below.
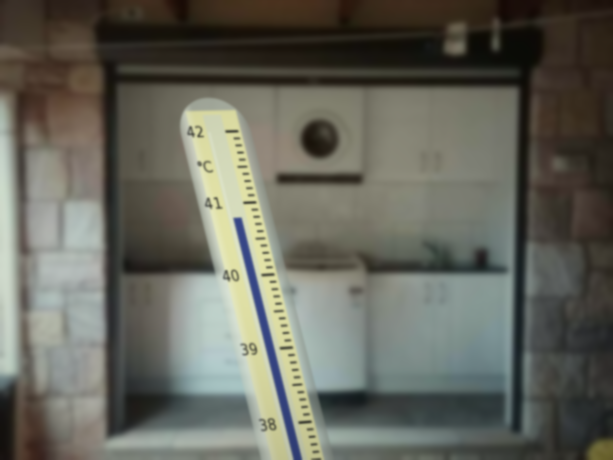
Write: 40.8; °C
